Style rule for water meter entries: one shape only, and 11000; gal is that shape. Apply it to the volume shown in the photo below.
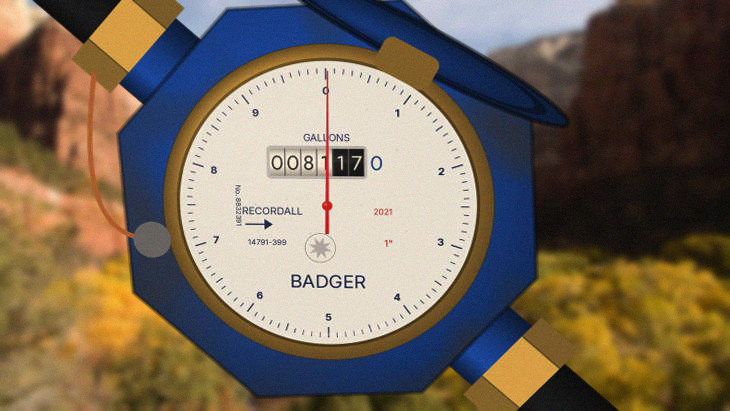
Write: 81170.0; gal
